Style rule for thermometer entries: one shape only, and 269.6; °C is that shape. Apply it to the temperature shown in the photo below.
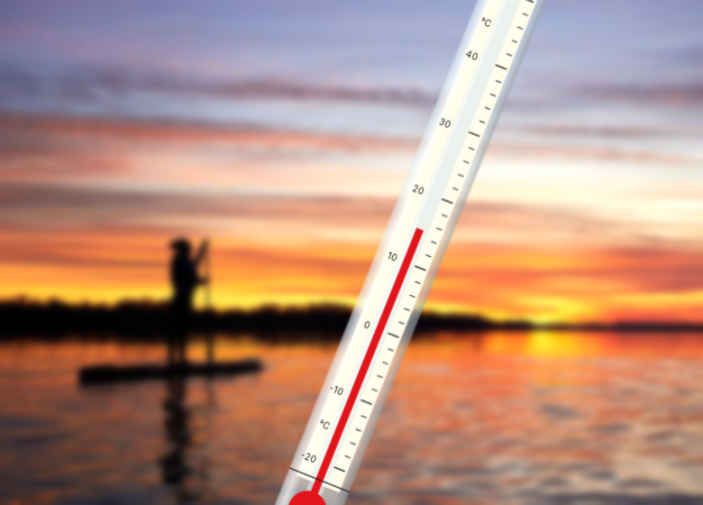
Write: 15; °C
